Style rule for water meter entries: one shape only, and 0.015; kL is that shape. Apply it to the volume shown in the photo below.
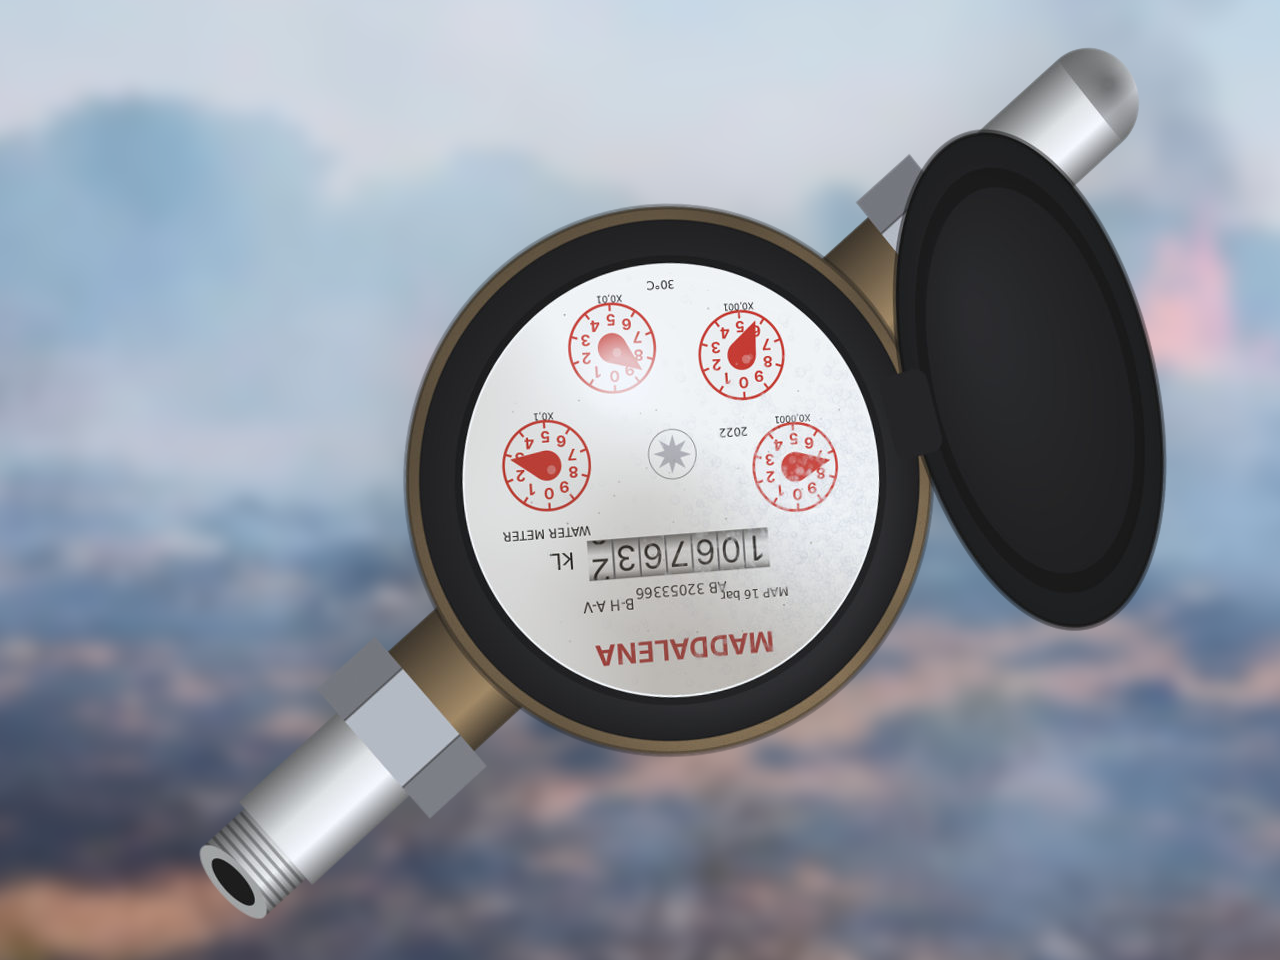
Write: 1067632.2857; kL
